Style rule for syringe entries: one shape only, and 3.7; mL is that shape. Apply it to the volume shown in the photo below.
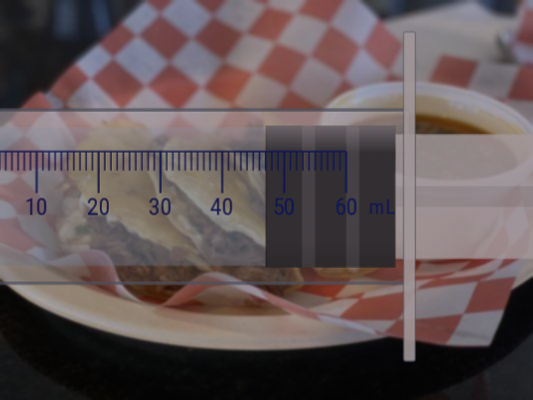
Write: 47; mL
